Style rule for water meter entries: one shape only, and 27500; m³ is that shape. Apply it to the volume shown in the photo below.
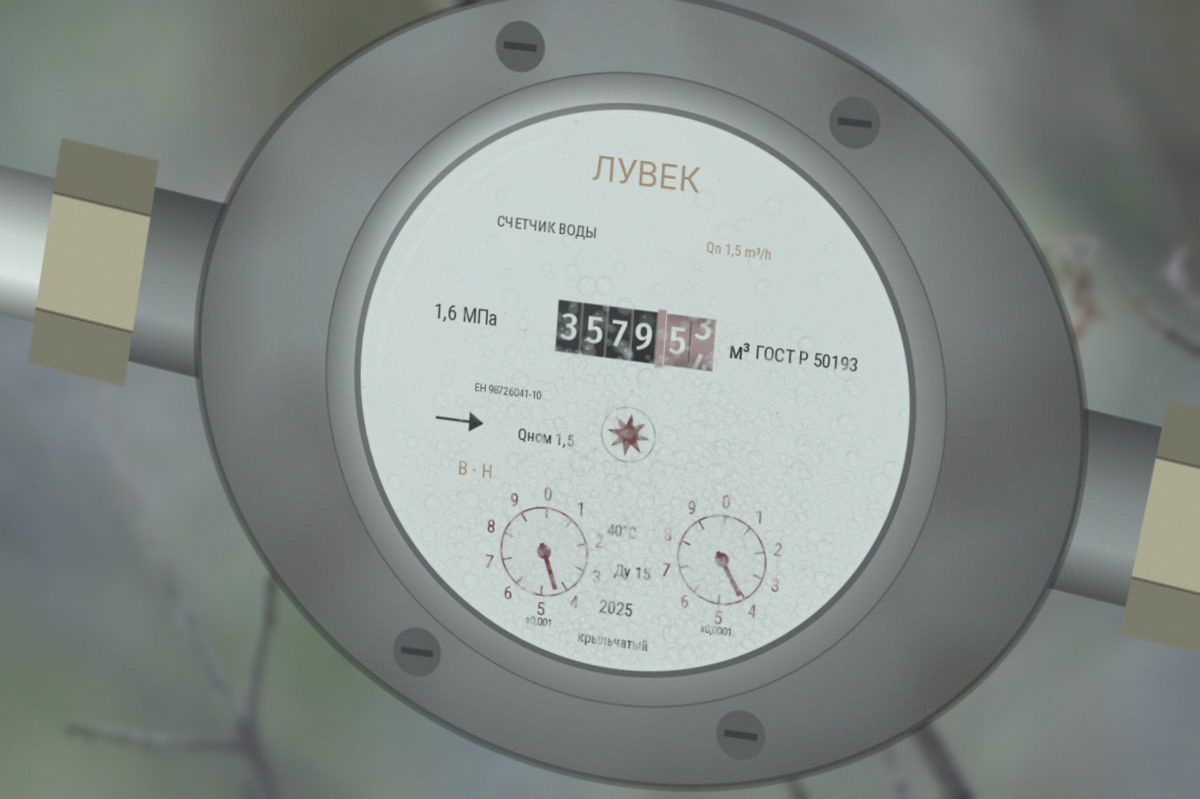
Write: 3579.5344; m³
